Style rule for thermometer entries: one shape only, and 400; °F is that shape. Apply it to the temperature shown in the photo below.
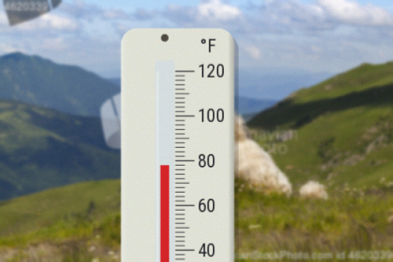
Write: 78; °F
